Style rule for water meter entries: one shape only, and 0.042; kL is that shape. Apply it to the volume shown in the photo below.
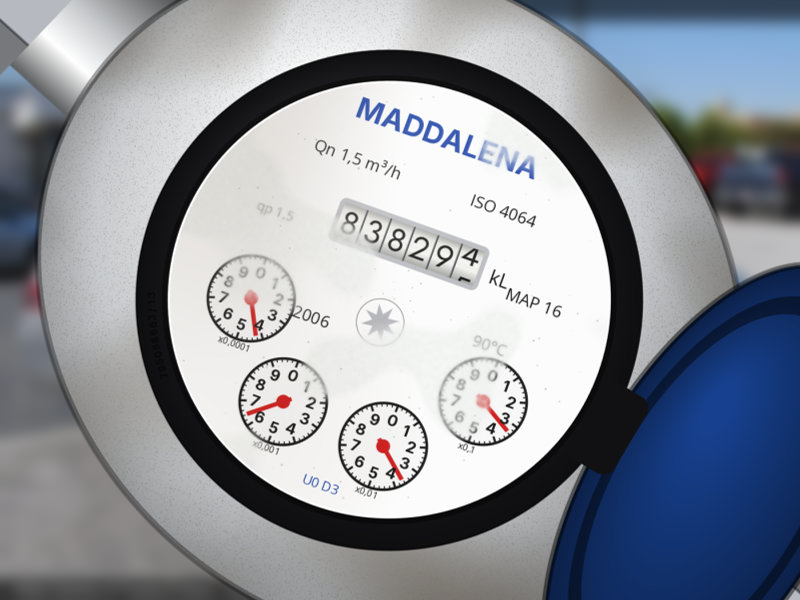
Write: 838294.3364; kL
